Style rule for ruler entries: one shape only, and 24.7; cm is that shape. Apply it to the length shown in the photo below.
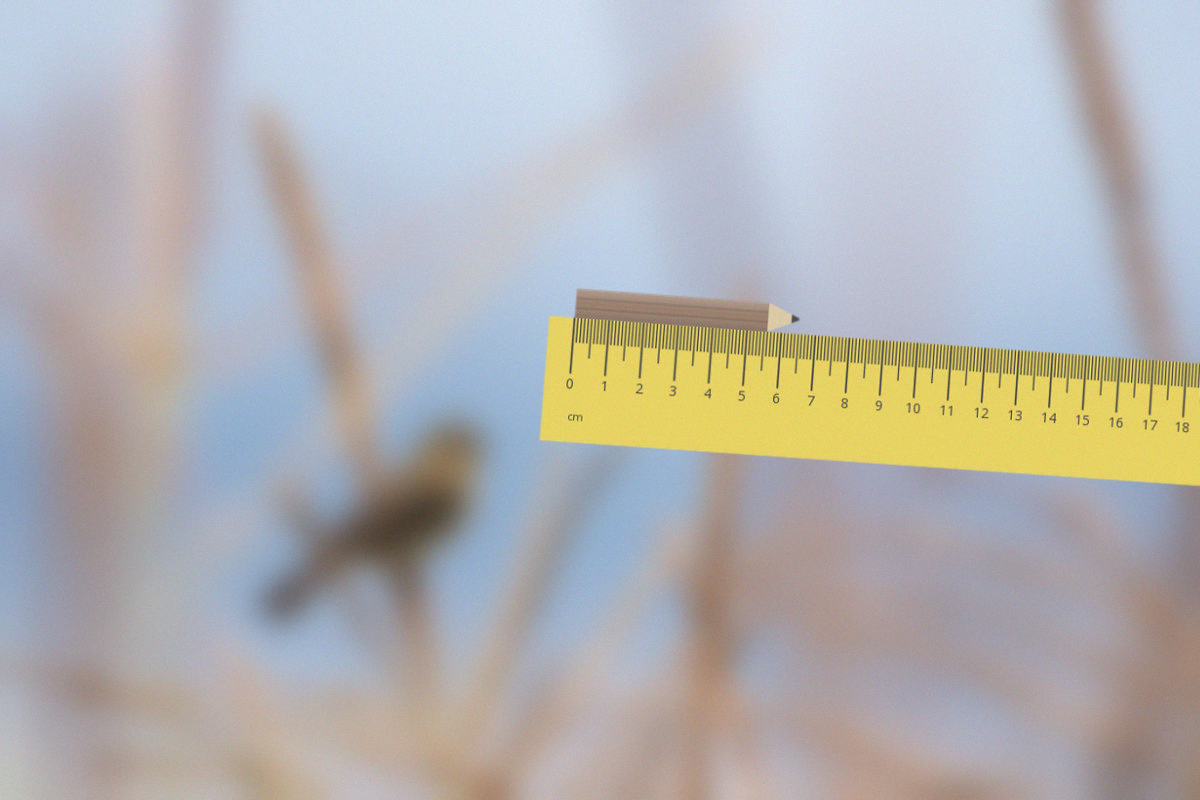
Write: 6.5; cm
